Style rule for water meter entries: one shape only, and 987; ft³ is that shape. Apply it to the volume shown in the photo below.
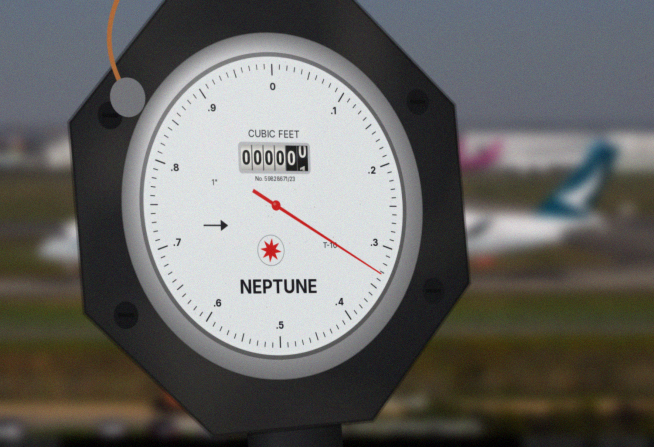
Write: 0.33; ft³
